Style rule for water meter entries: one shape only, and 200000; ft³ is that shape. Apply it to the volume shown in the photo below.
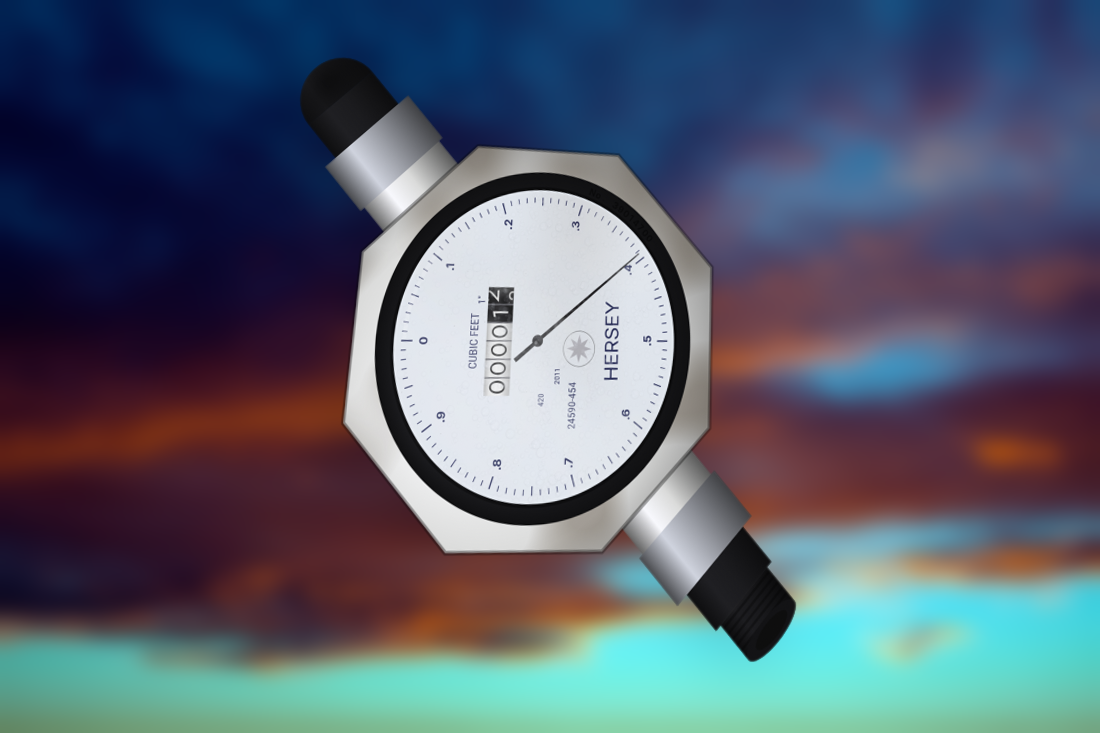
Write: 12.39; ft³
